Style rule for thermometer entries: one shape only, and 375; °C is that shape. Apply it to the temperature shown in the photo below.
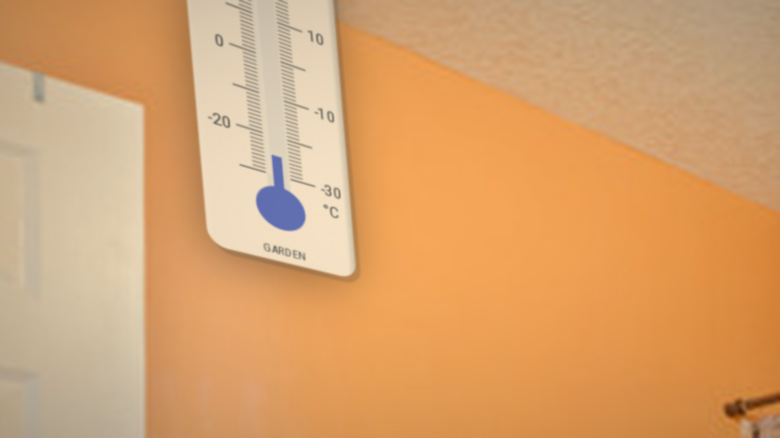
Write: -25; °C
